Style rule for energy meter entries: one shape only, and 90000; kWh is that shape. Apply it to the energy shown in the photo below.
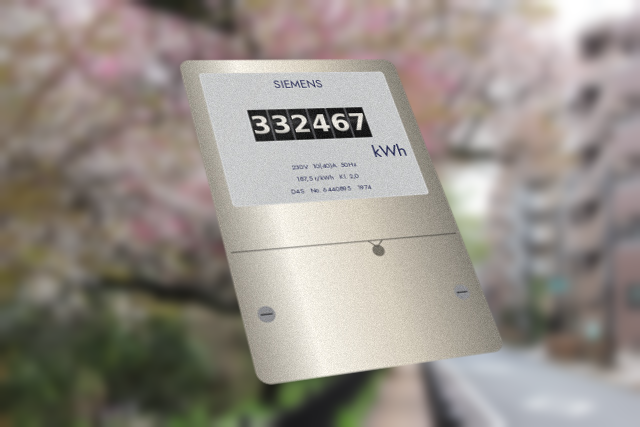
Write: 332467; kWh
